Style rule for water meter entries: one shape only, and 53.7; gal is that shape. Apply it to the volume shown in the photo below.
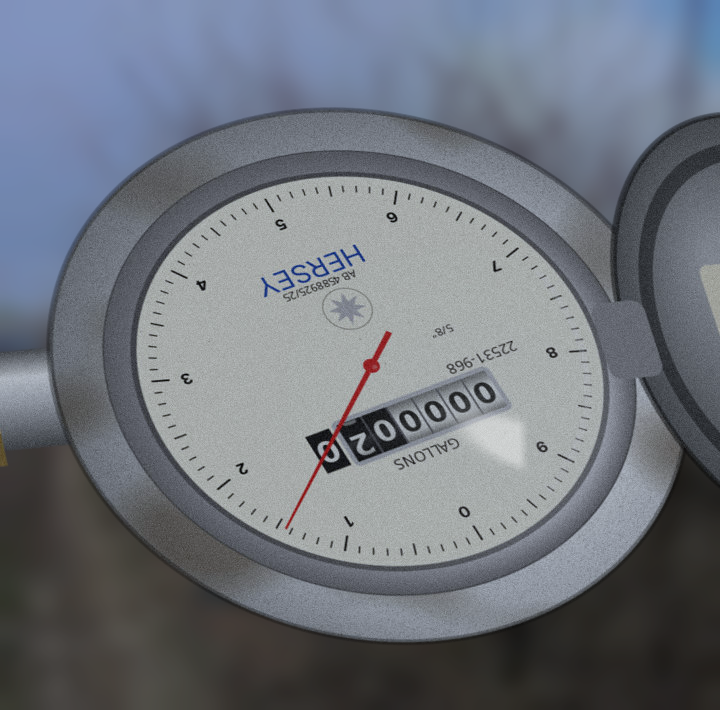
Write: 21.4; gal
